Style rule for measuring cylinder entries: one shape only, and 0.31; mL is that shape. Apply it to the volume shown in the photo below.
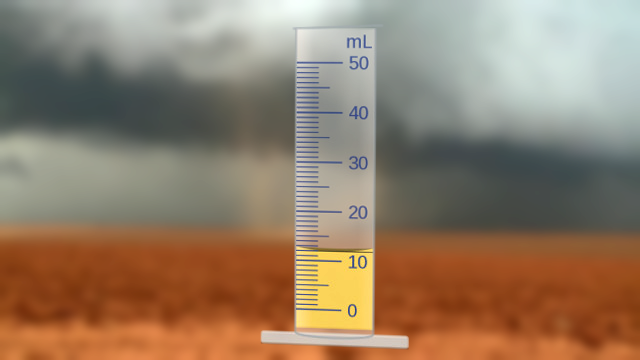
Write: 12; mL
